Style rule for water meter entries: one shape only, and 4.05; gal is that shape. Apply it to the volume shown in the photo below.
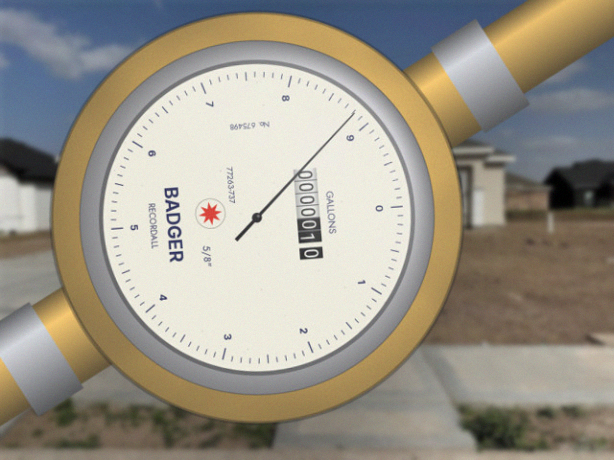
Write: 8.8; gal
